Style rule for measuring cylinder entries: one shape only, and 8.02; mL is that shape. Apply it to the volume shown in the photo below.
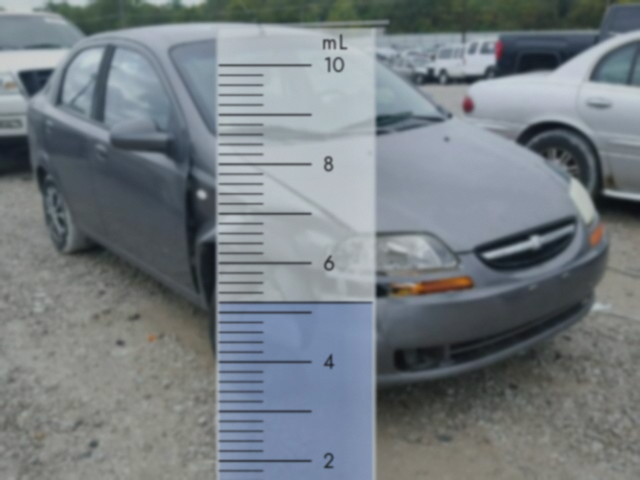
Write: 5.2; mL
